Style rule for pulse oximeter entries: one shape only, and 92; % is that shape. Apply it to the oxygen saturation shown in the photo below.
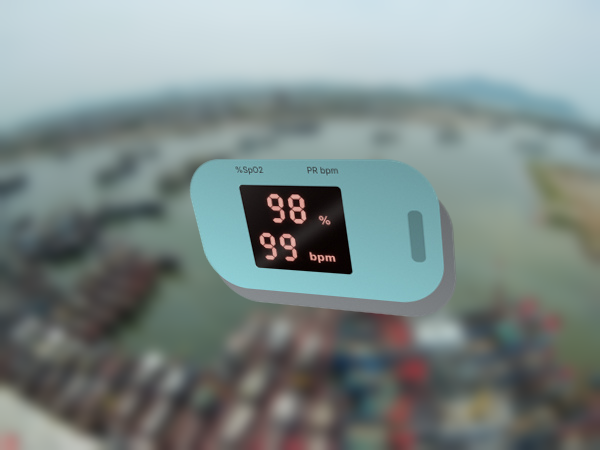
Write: 98; %
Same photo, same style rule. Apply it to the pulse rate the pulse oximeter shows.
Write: 99; bpm
